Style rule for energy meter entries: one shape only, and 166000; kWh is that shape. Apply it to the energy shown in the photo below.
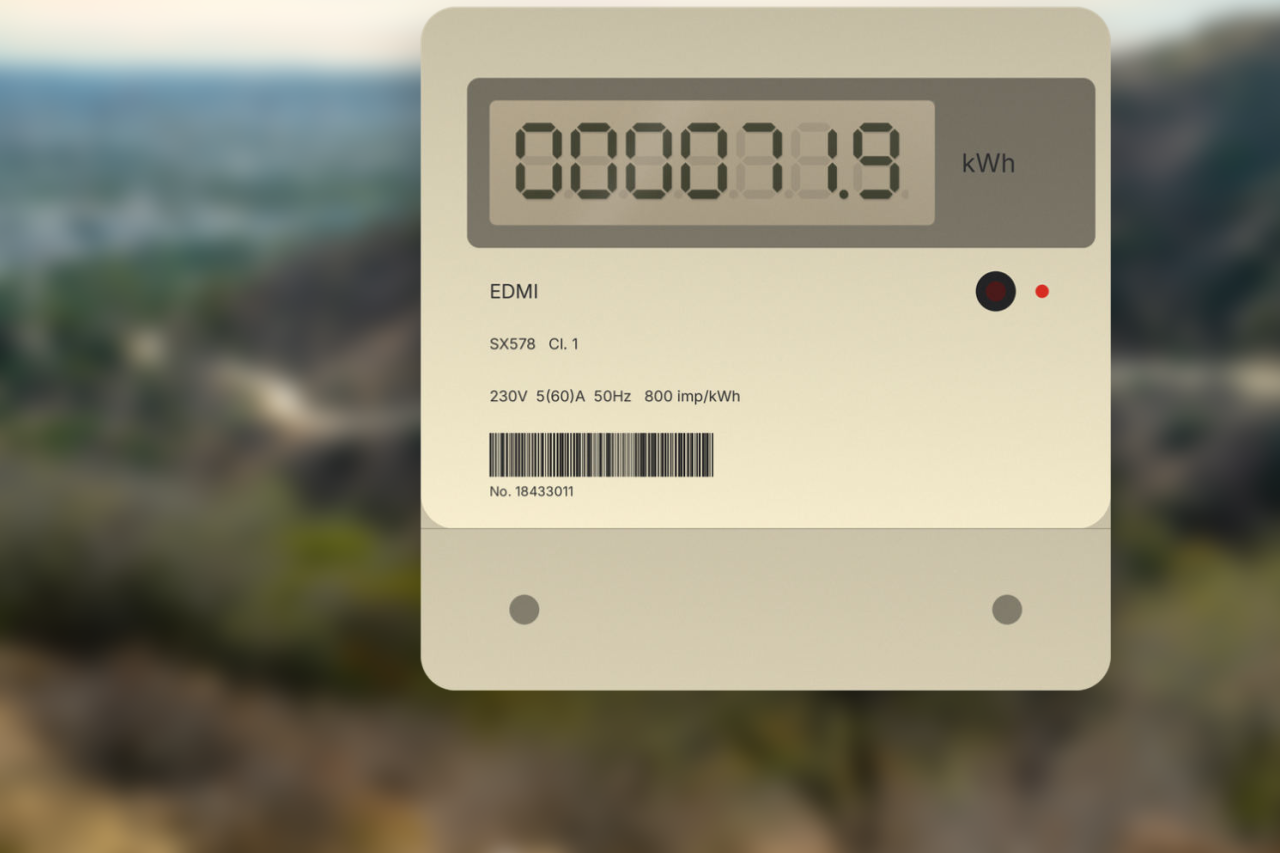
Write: 71.9; kWh
